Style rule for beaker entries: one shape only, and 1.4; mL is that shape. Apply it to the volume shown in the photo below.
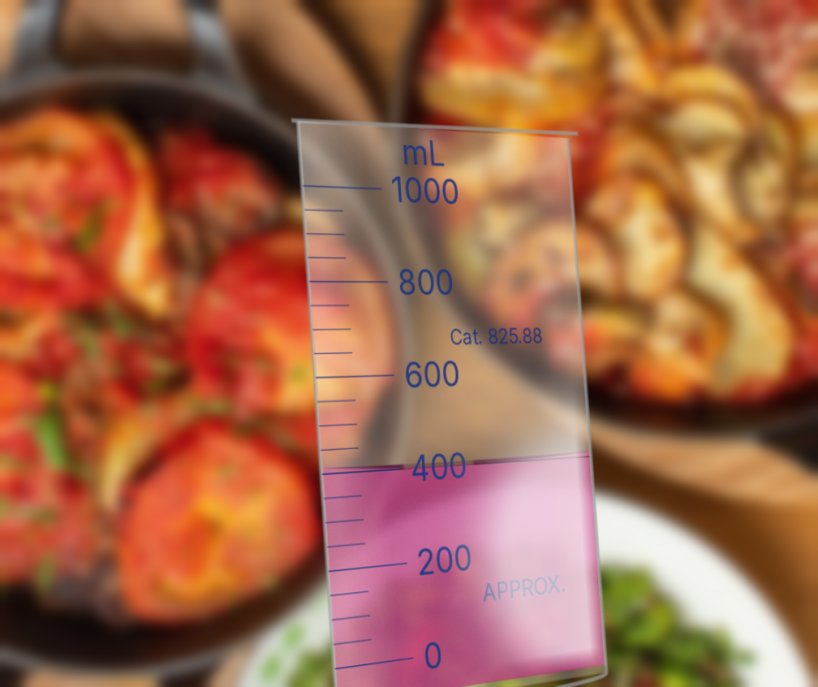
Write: 400; mL
